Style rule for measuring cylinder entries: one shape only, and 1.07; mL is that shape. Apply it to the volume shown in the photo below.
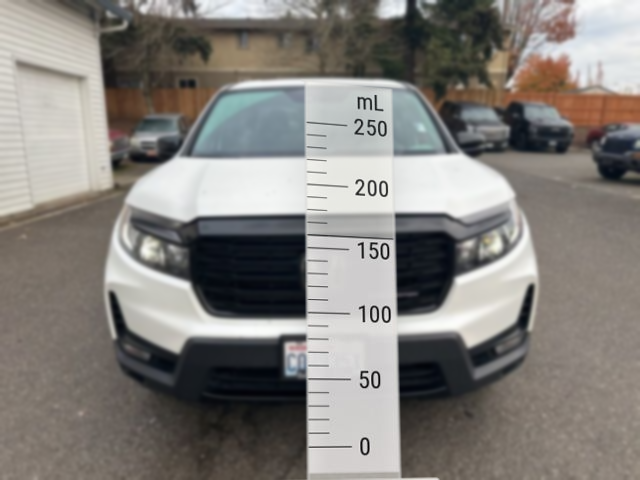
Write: 160; mL
